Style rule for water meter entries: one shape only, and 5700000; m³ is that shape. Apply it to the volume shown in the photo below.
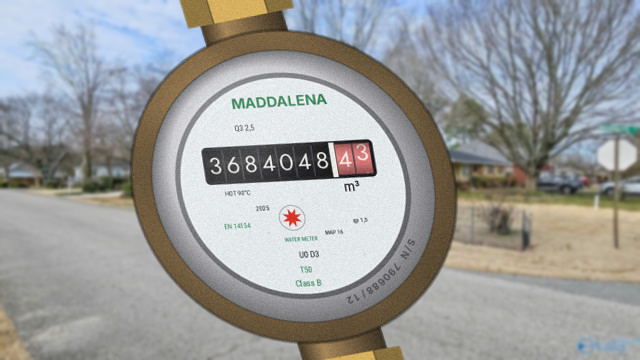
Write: 3684048.43; m³
